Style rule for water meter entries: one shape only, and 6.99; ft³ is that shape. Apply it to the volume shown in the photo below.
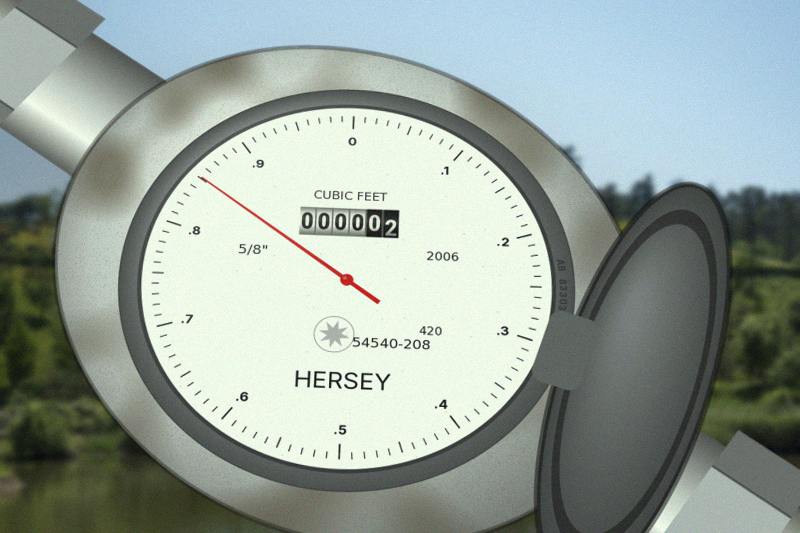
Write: 1.85; ft³
